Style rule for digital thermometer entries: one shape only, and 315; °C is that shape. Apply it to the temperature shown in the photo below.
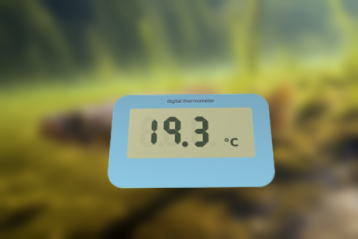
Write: 19.3; °C
